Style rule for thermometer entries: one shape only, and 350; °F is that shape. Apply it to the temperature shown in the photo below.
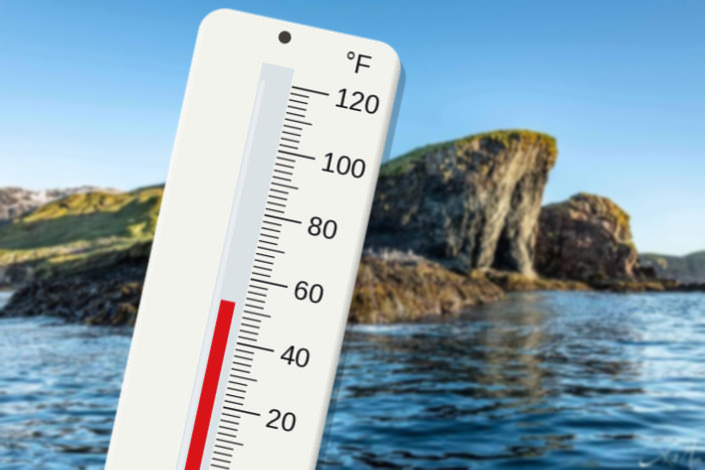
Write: 52; °F
